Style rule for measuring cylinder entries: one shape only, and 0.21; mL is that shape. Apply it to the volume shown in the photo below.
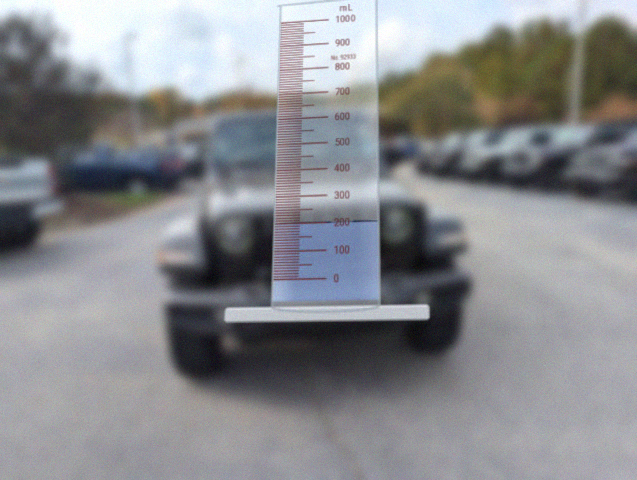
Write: 200; mL
